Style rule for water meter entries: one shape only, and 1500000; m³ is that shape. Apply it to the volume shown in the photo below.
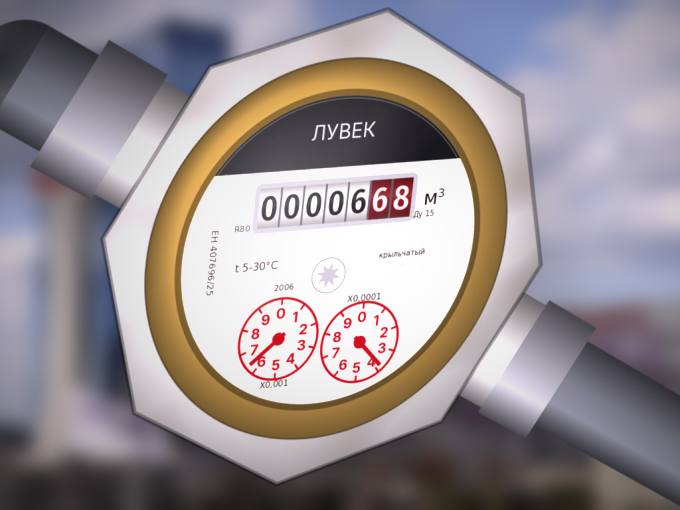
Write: 6.6863; m³
